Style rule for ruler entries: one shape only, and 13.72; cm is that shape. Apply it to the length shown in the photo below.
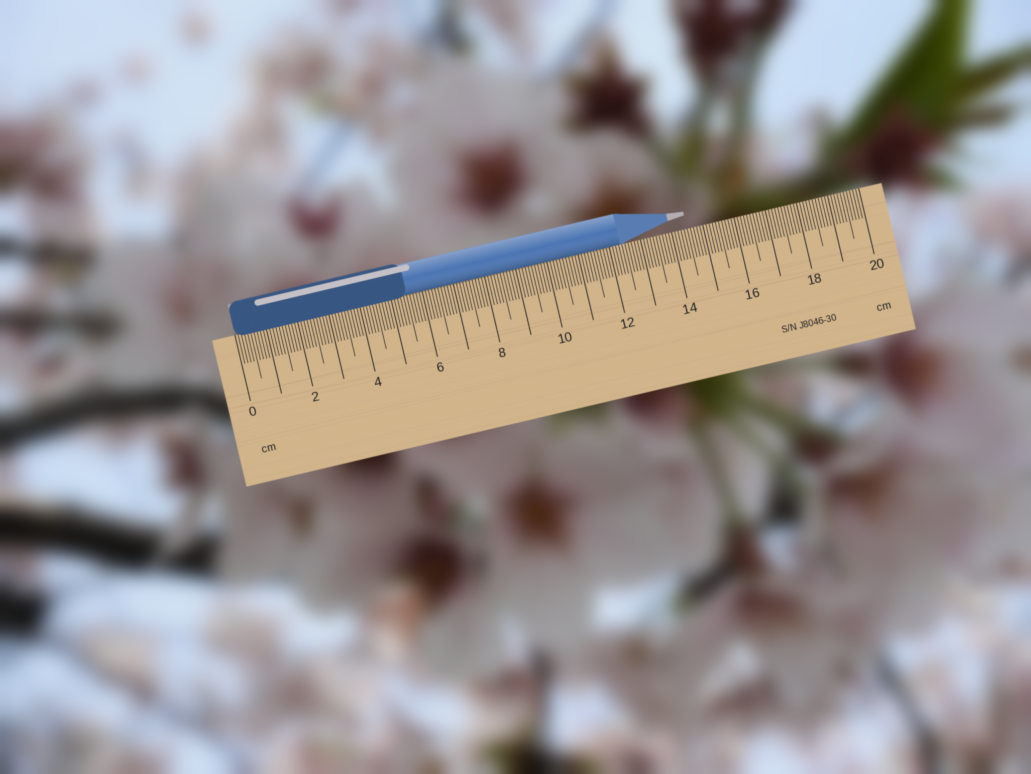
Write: 14.5; cm
